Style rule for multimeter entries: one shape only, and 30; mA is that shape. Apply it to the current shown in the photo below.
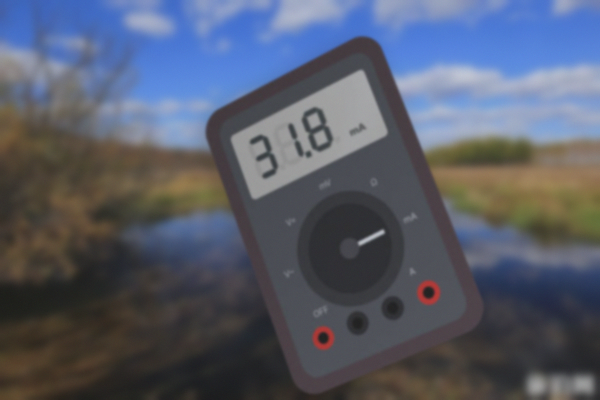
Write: 31.8; mA
